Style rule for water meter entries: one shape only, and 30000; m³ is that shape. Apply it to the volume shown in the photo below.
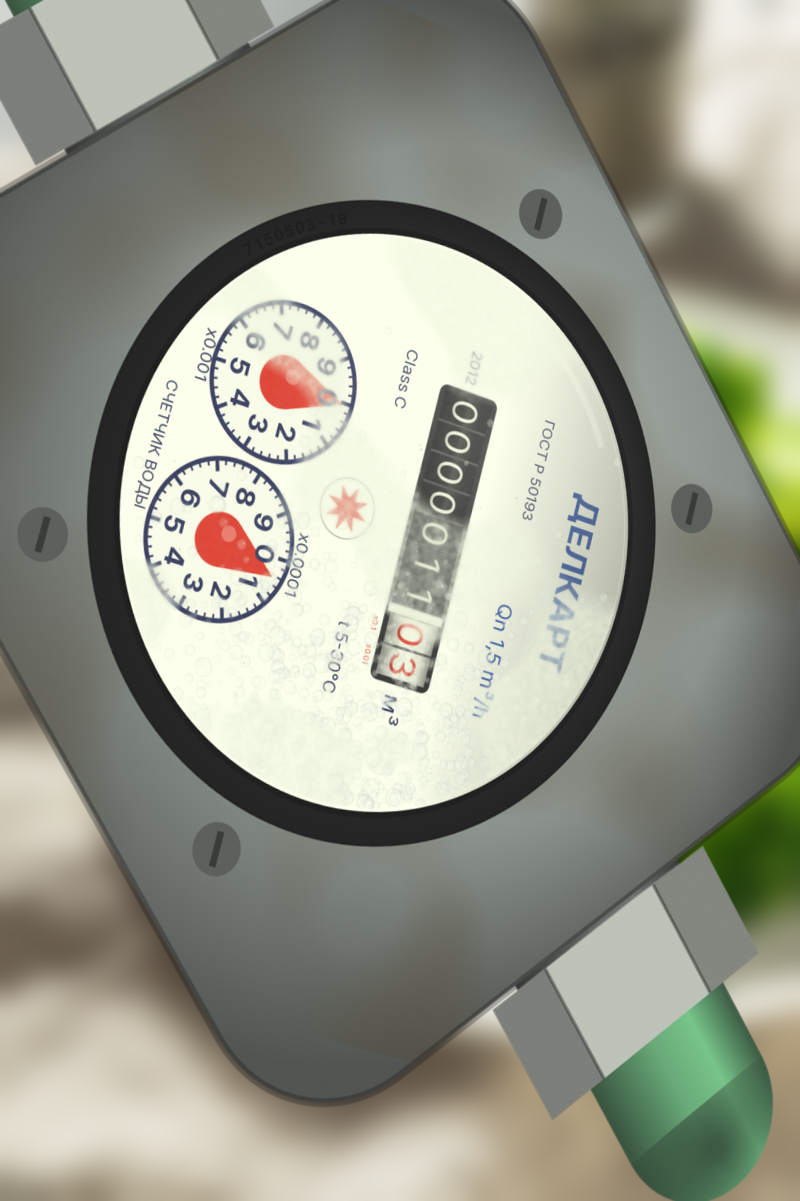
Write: 11.0300; m³
